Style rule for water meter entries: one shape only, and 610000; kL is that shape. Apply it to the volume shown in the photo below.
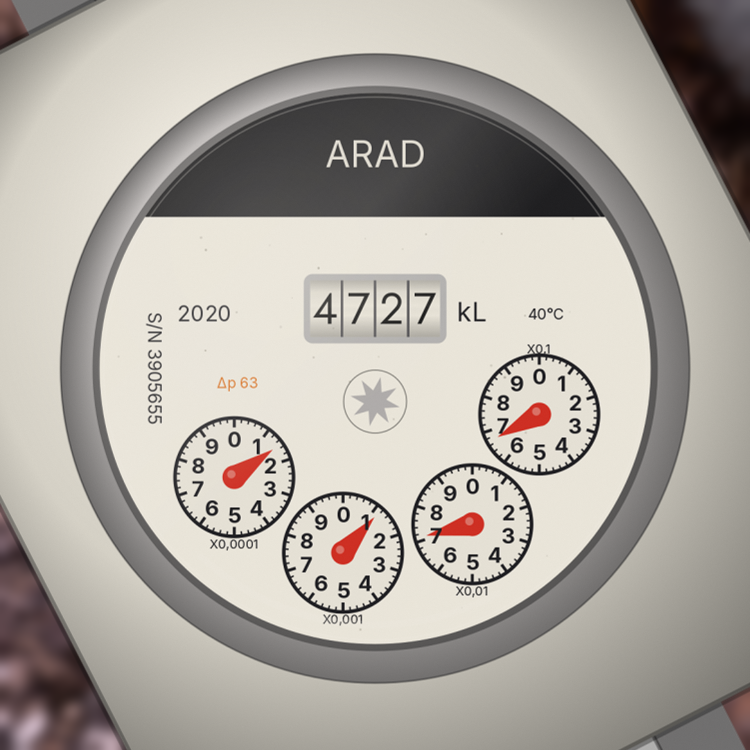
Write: 4727.6711; kL
